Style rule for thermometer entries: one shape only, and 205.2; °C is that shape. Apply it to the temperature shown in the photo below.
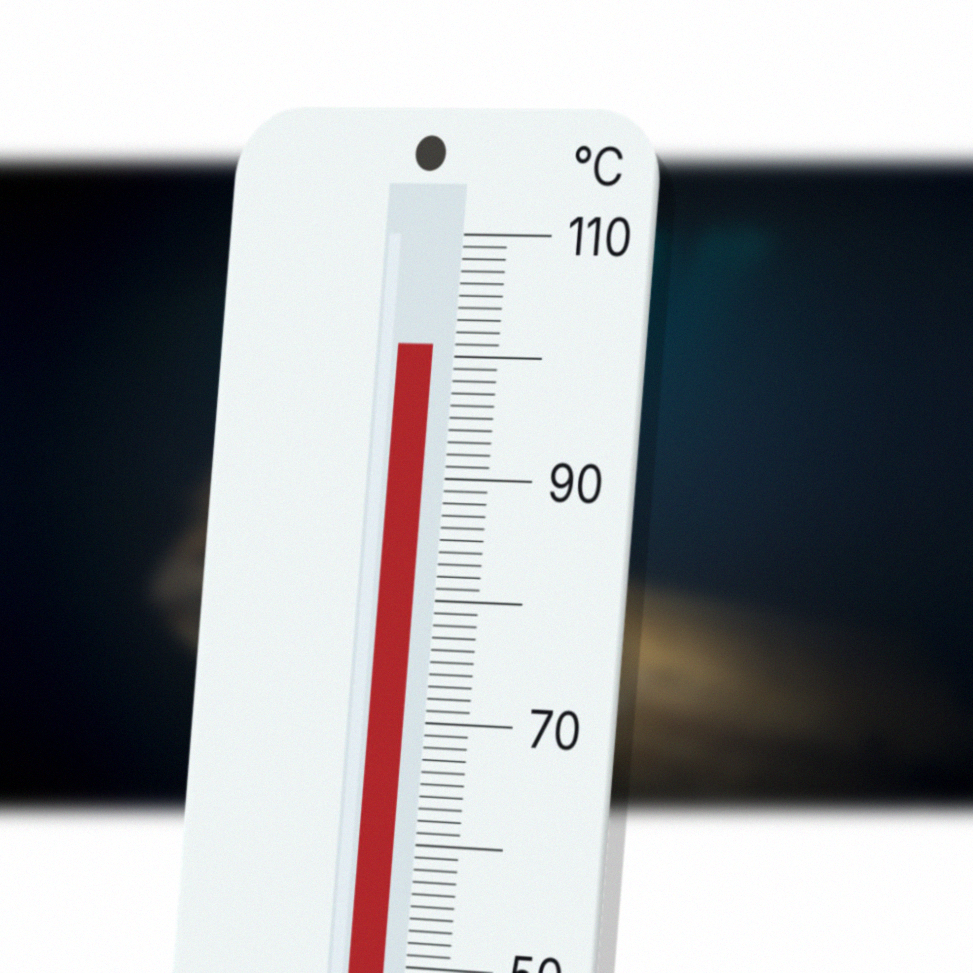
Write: 101; °C
